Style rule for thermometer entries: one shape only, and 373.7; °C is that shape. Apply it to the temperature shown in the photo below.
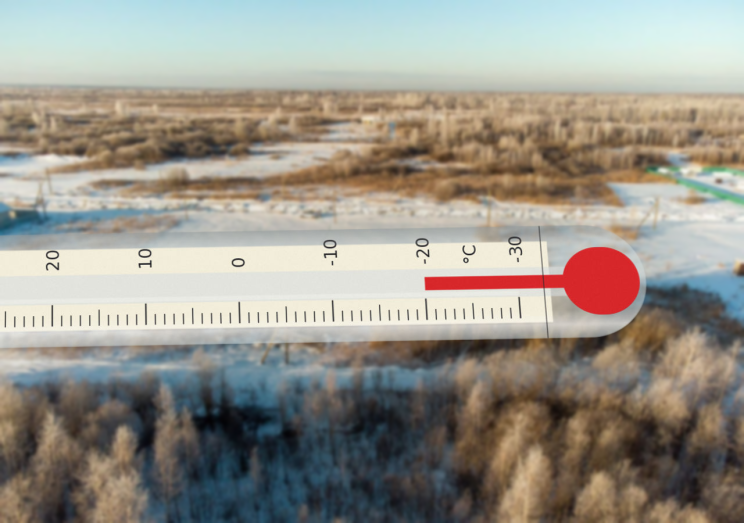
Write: -20; °C
